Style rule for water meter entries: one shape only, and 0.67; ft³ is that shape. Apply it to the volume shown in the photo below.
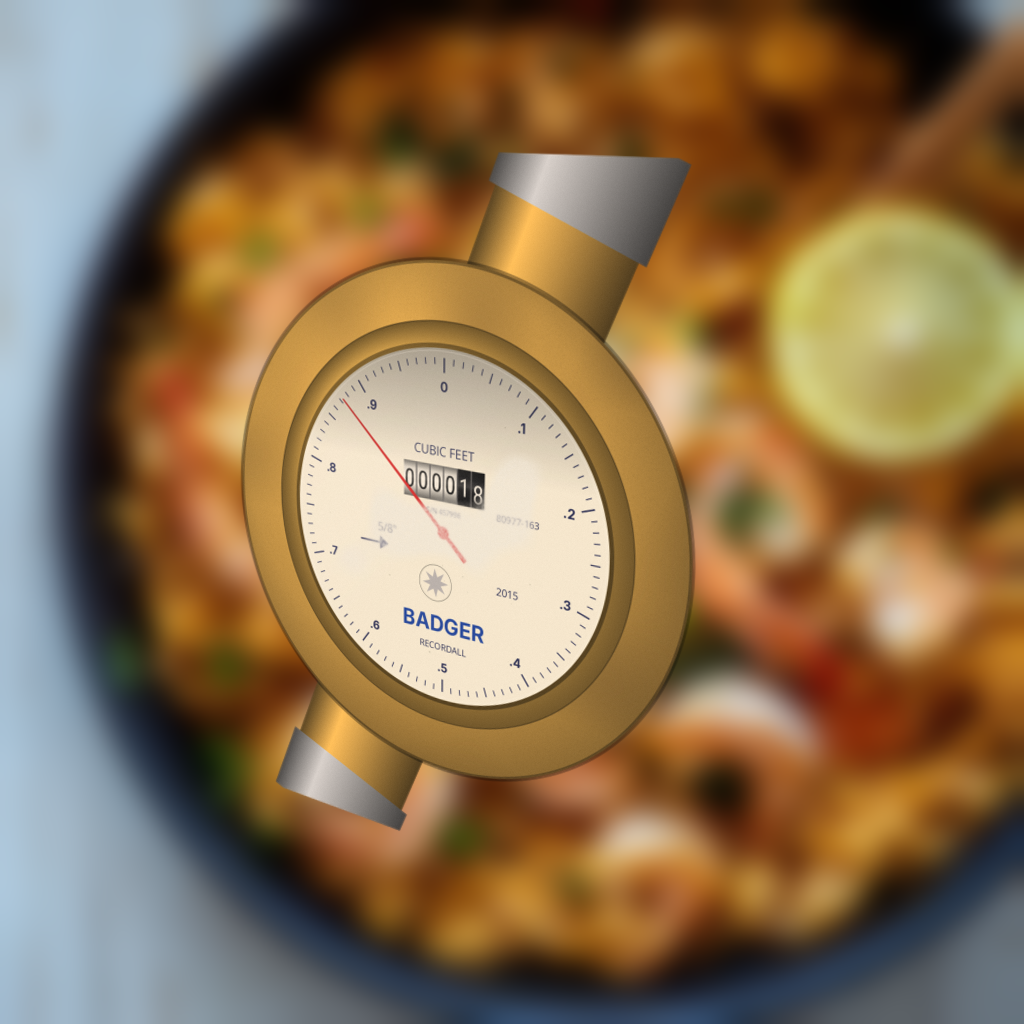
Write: 17.87; ft³
